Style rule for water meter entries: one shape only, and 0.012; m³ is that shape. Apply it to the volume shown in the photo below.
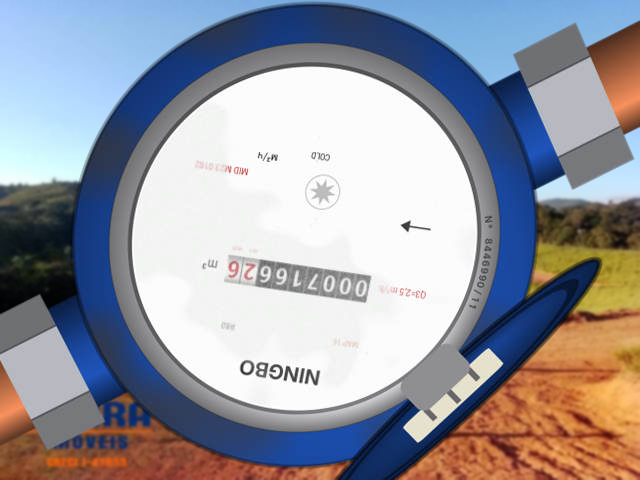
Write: 7166.26; m³
